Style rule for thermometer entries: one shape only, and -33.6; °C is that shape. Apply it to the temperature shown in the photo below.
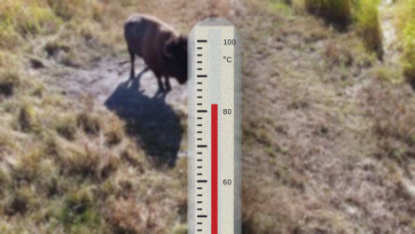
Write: 82; °C
